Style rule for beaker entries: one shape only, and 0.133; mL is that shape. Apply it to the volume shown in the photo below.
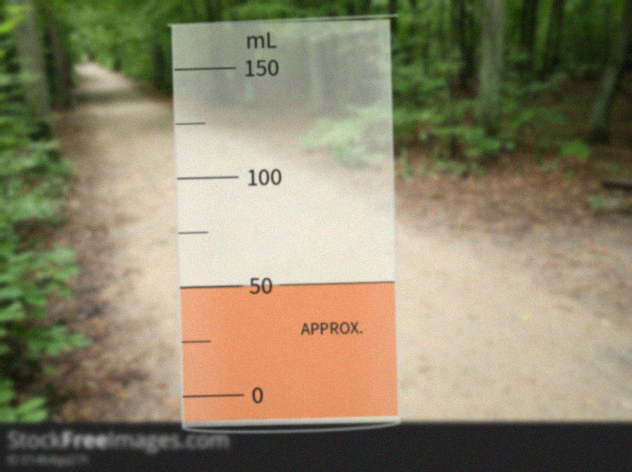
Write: 50; mL
